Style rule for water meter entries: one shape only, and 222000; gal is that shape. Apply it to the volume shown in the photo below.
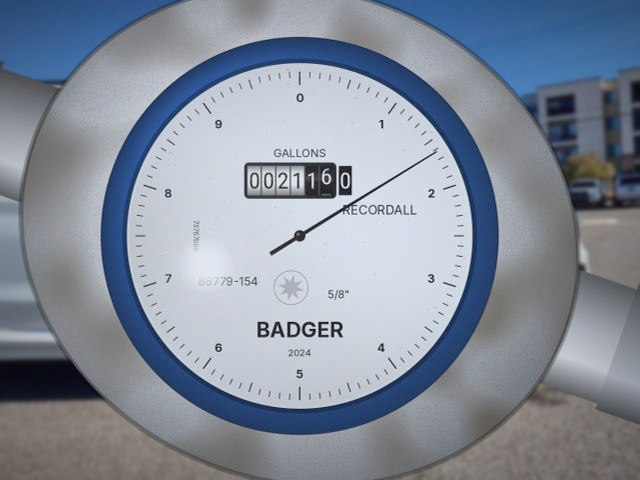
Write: 21161.6; gal
